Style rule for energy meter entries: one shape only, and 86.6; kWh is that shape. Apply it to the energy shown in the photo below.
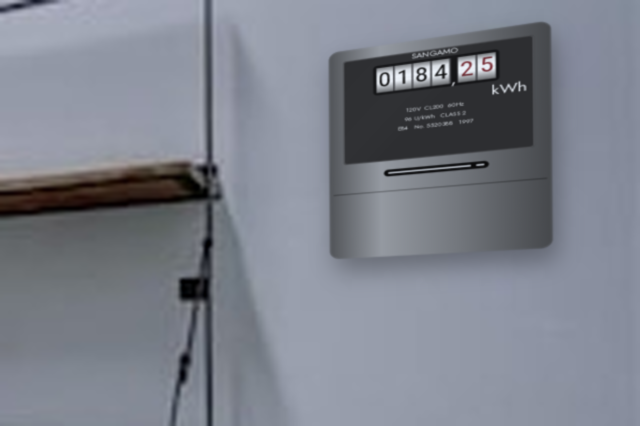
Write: 184.25; kWh
